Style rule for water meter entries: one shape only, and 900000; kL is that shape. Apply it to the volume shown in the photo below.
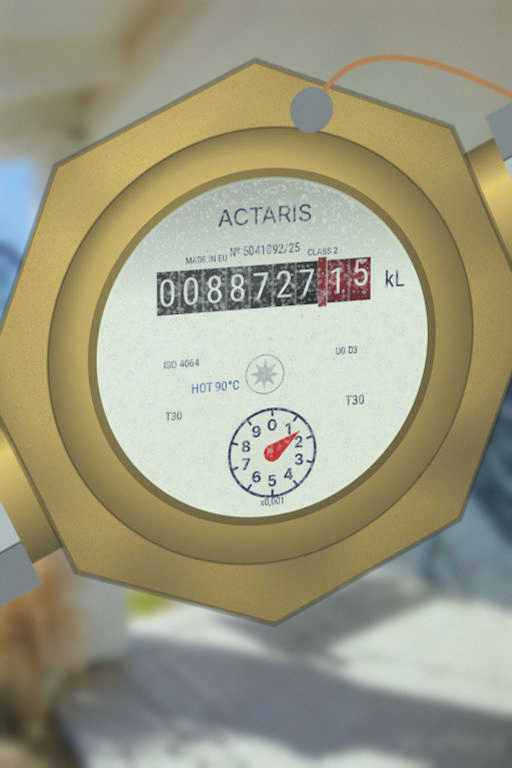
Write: 88727.151; kL
